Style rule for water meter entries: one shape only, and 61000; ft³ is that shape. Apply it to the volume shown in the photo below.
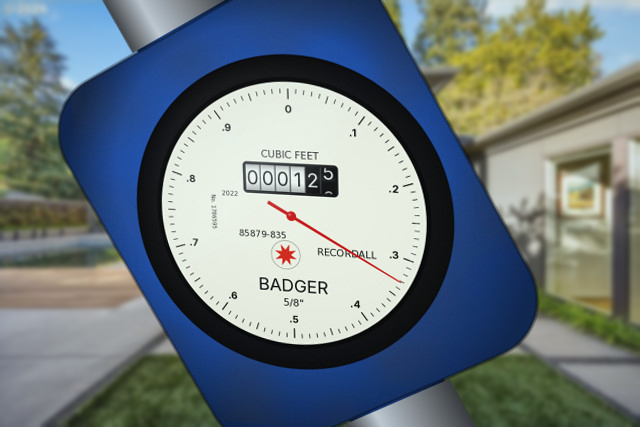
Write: 125.33; ft³
